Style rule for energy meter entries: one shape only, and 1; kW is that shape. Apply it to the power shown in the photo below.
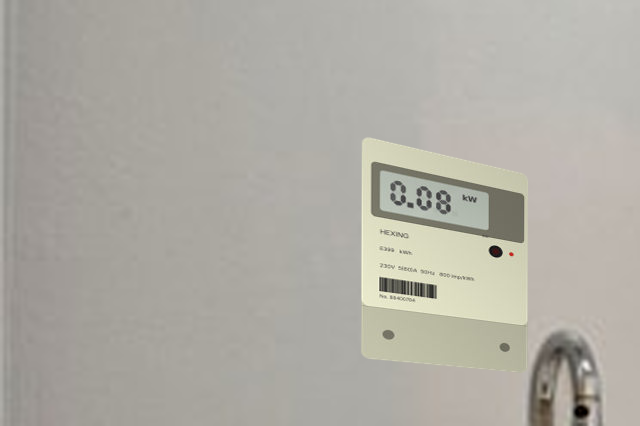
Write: 0.08; kW
